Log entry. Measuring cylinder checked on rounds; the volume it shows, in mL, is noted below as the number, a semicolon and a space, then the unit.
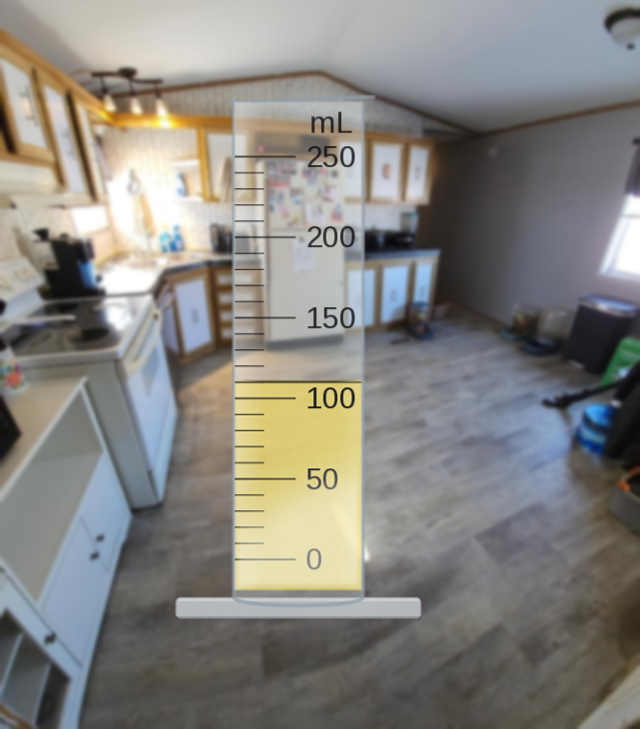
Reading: 110; mL
